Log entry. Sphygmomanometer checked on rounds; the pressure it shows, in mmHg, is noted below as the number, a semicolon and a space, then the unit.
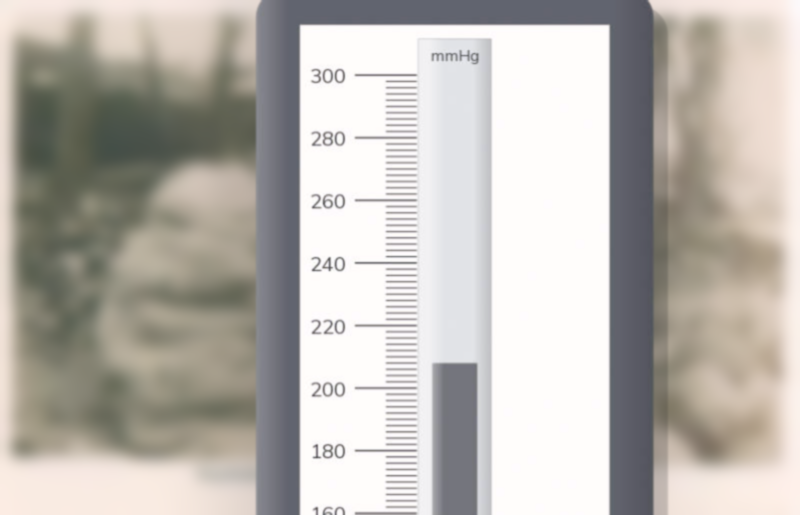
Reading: 208; mmHg
